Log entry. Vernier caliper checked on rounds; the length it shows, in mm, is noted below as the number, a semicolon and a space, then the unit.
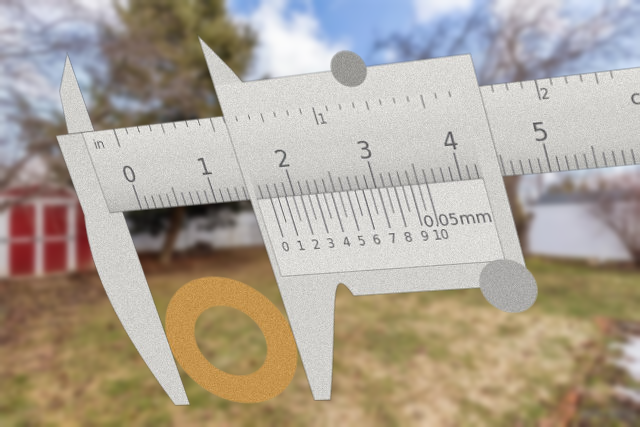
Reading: 17.0; mm
